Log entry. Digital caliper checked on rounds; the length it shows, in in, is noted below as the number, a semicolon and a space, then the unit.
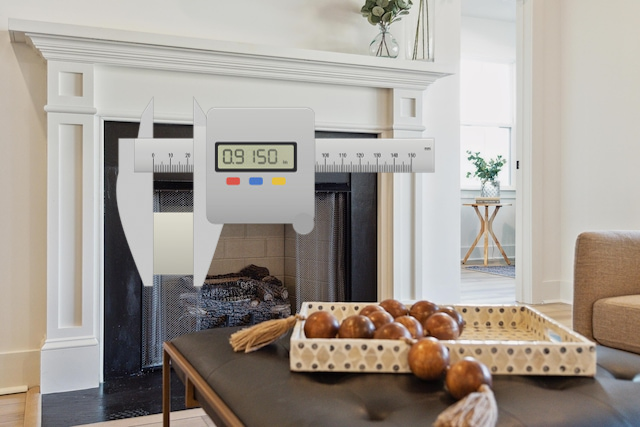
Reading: 0.9150; in
